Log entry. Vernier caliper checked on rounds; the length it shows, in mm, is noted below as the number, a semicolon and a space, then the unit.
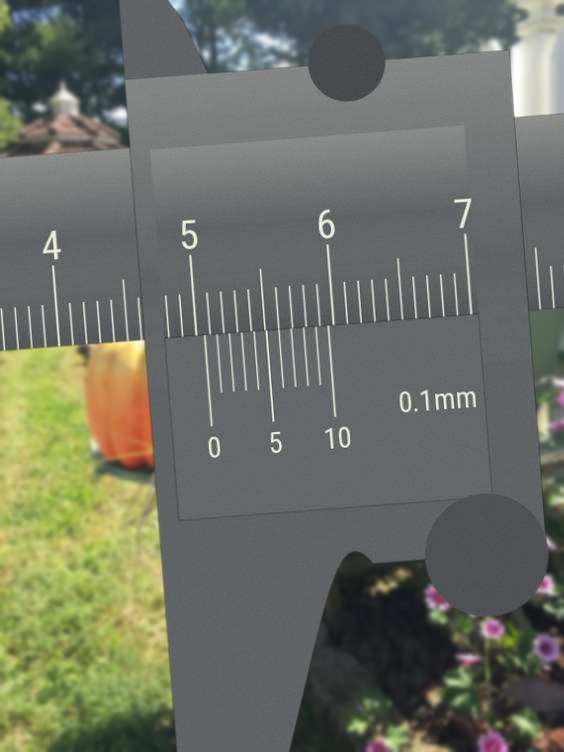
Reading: 50.6; mm
